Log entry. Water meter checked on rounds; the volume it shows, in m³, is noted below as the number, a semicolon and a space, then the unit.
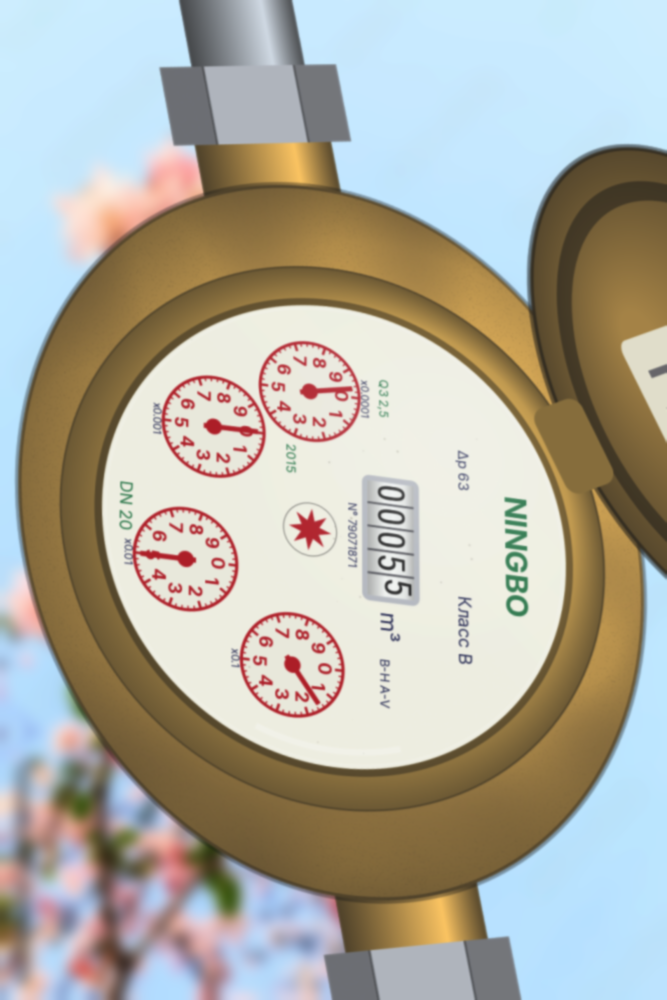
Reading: 55.1499; m³
